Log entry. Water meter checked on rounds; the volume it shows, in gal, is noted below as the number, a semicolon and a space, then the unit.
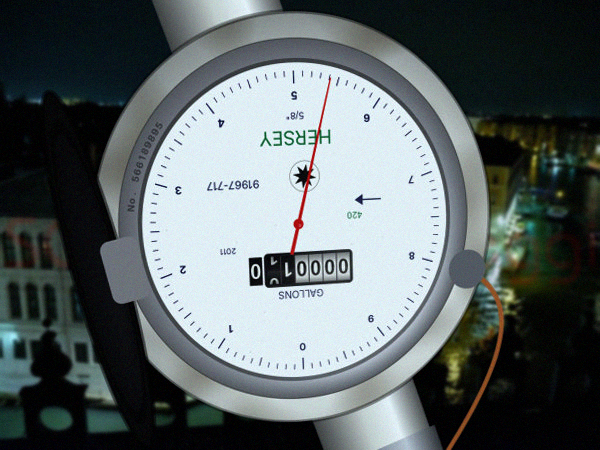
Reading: 105.4; gal
